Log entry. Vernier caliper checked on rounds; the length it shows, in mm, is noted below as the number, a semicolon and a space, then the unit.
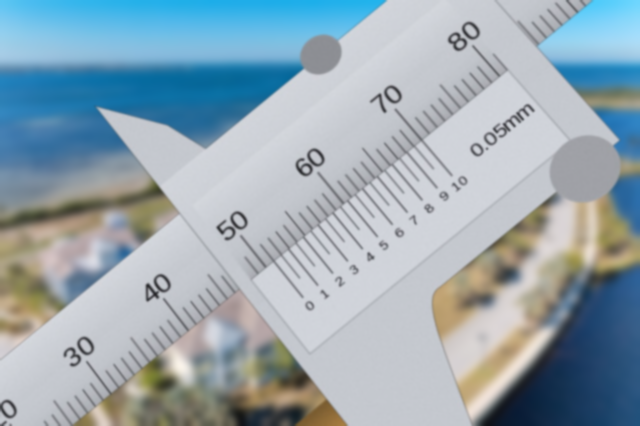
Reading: 51.0; mm
